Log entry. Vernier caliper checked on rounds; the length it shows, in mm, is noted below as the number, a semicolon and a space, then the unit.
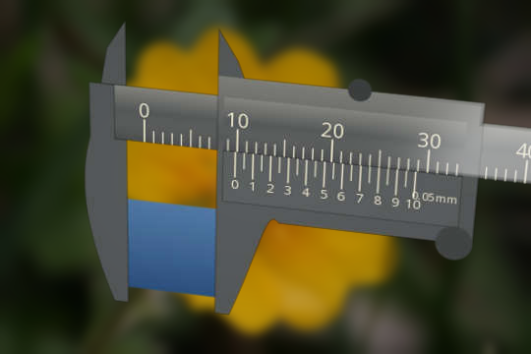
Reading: 9.8; mm
